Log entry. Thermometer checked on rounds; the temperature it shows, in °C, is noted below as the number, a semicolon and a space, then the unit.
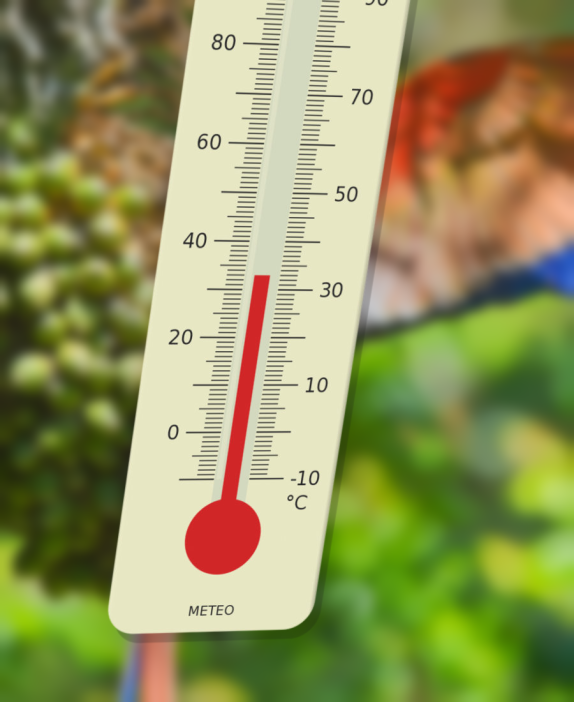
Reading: 33; °C
